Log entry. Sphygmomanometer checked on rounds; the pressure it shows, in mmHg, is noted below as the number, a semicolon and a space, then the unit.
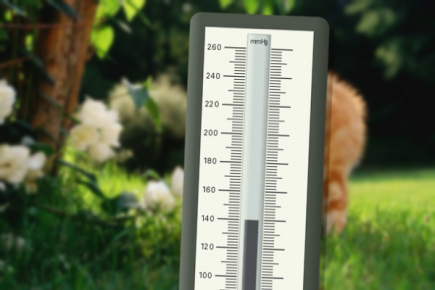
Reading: 140; mmHg
